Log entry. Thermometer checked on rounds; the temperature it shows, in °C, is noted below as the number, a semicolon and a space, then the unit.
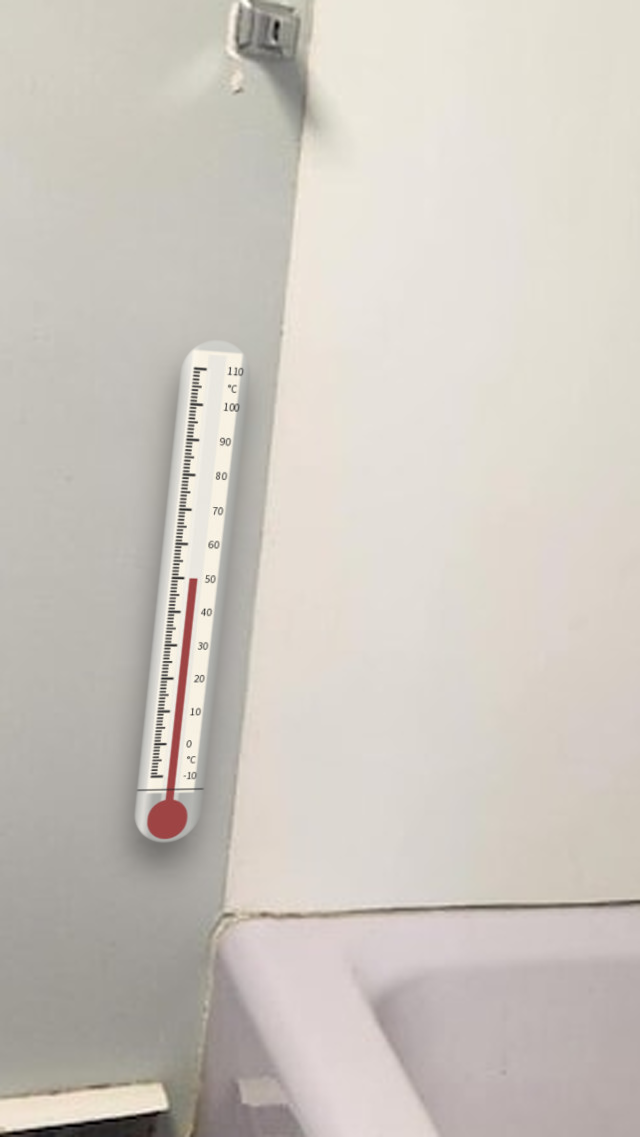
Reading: 50; °C
